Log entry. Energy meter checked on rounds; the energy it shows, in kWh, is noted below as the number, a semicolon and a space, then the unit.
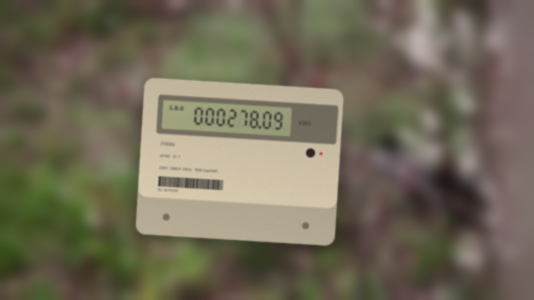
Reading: 278.09; kWh
